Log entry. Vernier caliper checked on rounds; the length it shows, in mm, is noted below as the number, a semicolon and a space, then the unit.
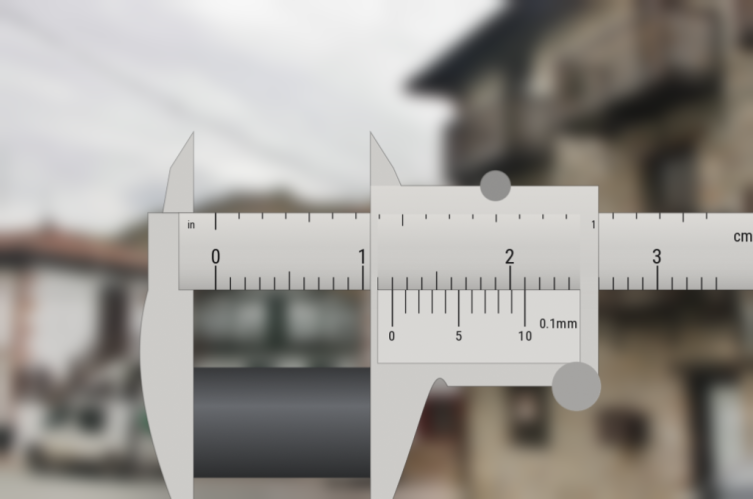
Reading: 12.0; mm
